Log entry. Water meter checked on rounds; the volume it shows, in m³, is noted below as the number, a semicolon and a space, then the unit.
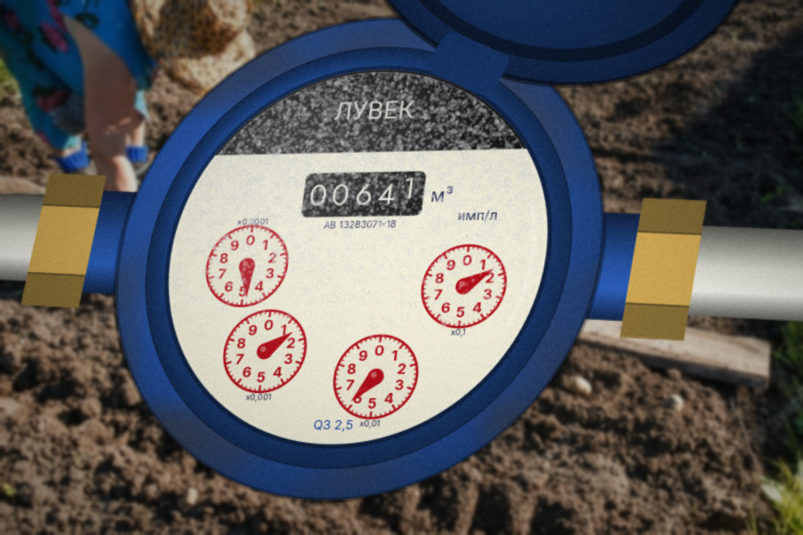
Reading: 641.1614; m³
